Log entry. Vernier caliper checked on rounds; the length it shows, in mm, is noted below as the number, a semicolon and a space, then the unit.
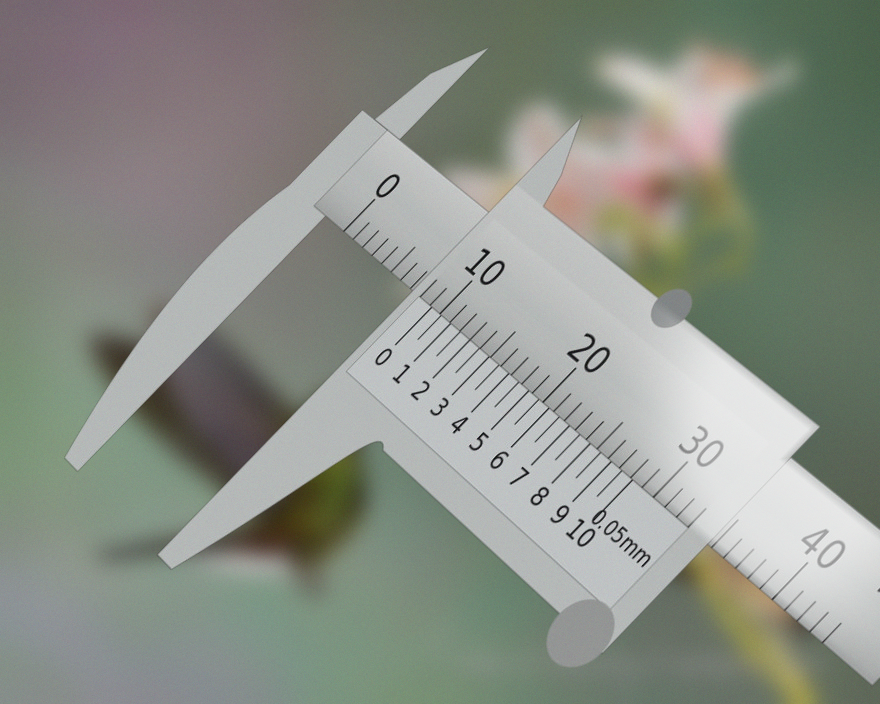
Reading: 9.2; mm
